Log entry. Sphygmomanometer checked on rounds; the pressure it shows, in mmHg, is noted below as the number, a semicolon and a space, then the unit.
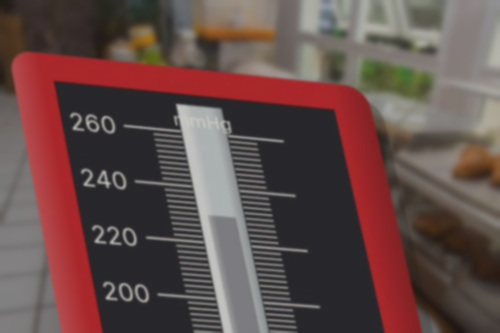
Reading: 230; mmHg
